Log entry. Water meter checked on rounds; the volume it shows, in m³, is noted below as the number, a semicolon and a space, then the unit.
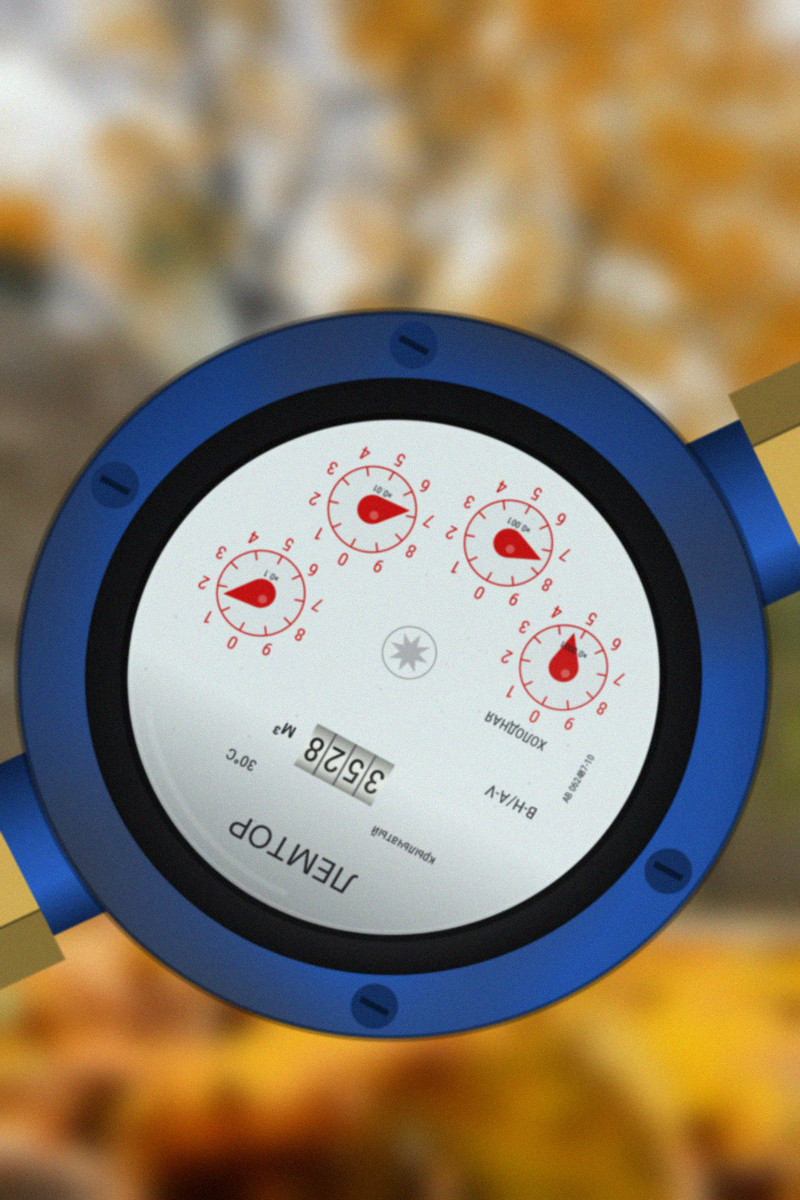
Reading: 3528.1674; m³
